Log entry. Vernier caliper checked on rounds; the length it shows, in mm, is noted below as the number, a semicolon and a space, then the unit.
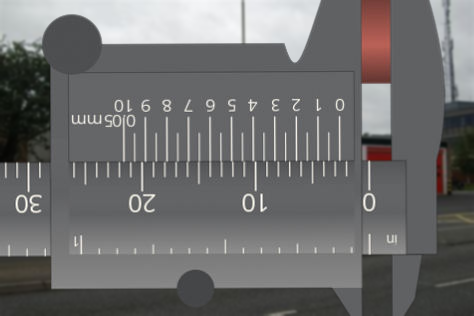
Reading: 2.6; mm
